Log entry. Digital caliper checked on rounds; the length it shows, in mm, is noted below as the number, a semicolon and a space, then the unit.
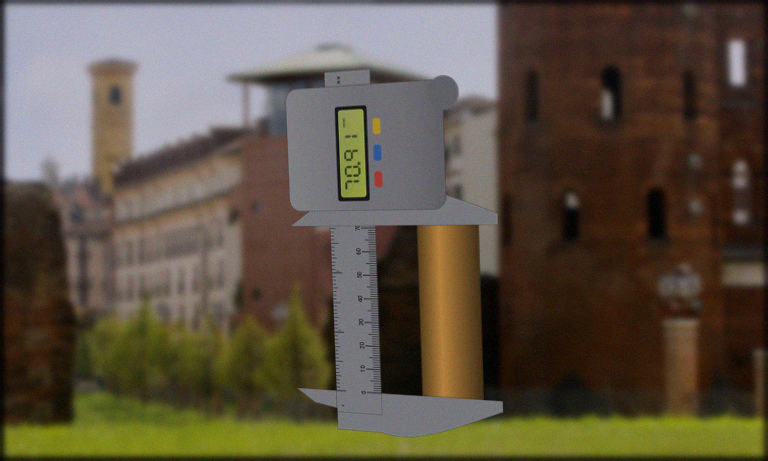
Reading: 70.91; mm
